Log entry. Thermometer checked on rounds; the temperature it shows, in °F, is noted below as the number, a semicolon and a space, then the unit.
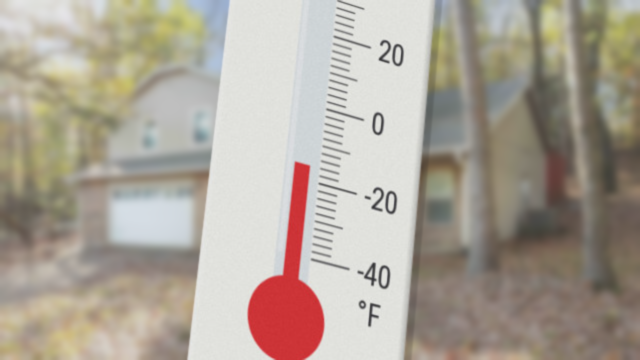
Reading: -16; °F
